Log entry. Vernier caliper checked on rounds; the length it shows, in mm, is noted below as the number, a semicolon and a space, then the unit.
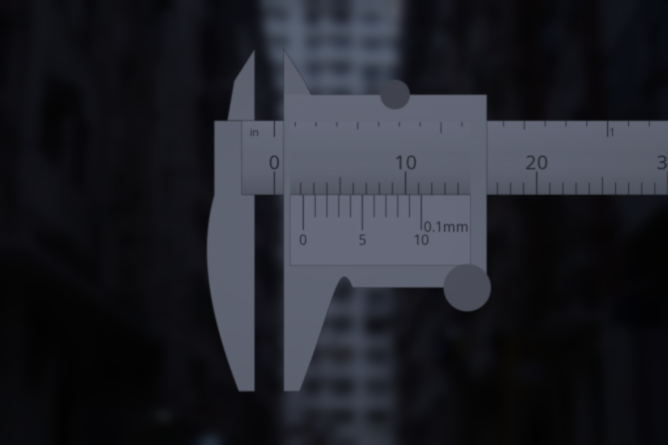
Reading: 2.2; mm
